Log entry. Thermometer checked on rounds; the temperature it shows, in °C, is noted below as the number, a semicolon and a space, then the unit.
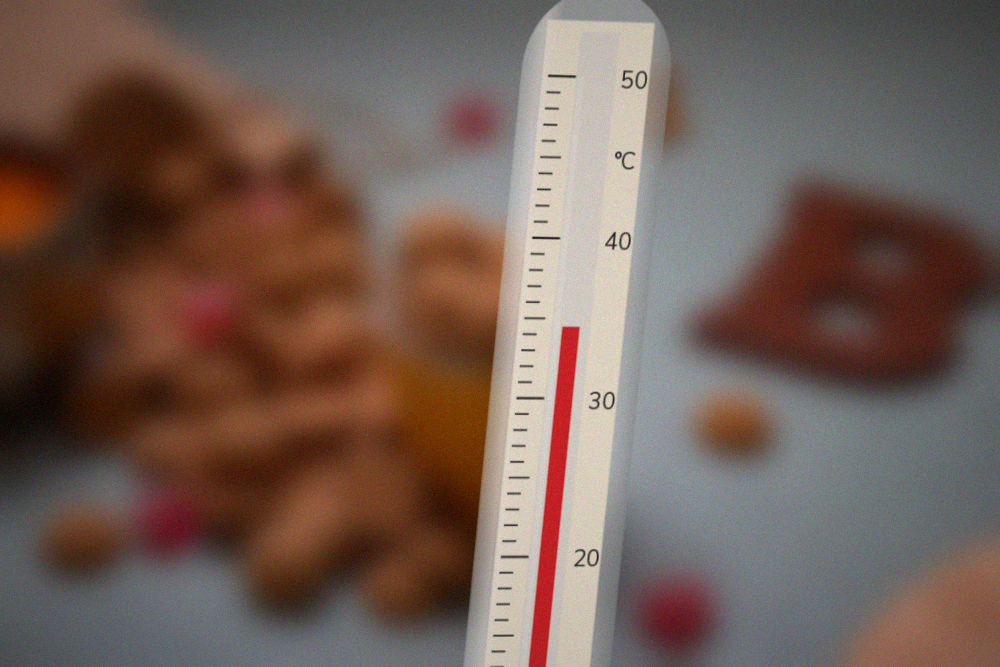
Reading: 34.5; °C
